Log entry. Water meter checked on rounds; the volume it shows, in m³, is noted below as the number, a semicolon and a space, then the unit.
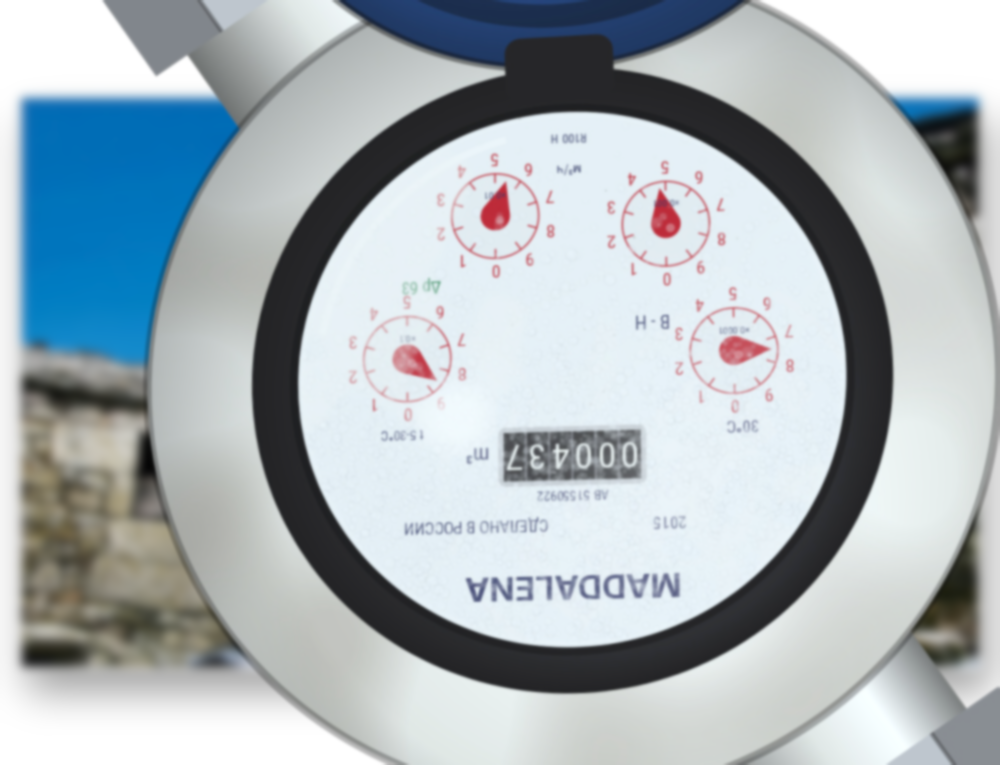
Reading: 437.8547; m³
